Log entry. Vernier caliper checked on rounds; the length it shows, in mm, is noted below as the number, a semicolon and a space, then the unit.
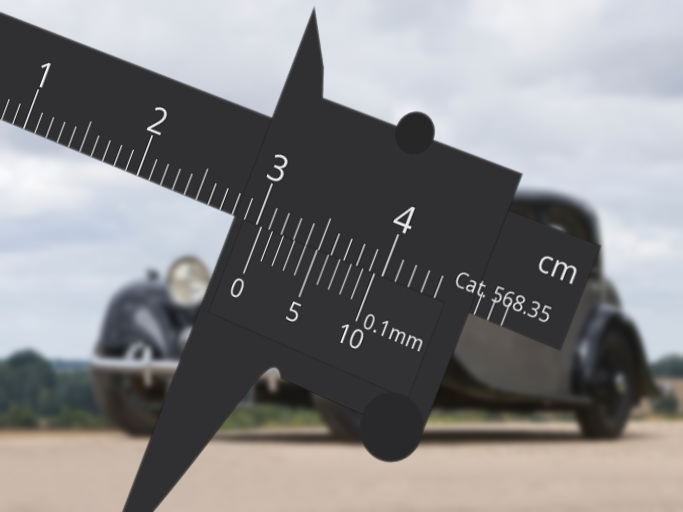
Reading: 30.4; mm
